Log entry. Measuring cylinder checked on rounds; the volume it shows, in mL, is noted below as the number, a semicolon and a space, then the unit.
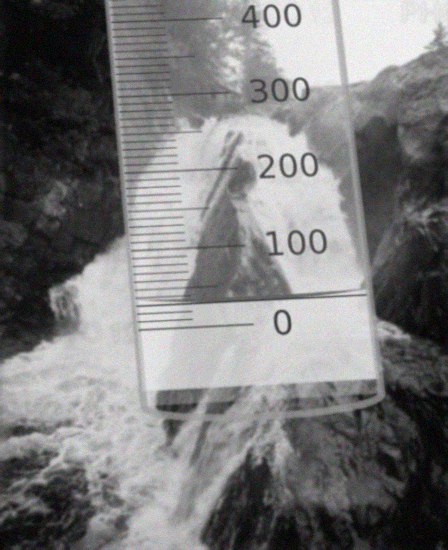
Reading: 30; mL
